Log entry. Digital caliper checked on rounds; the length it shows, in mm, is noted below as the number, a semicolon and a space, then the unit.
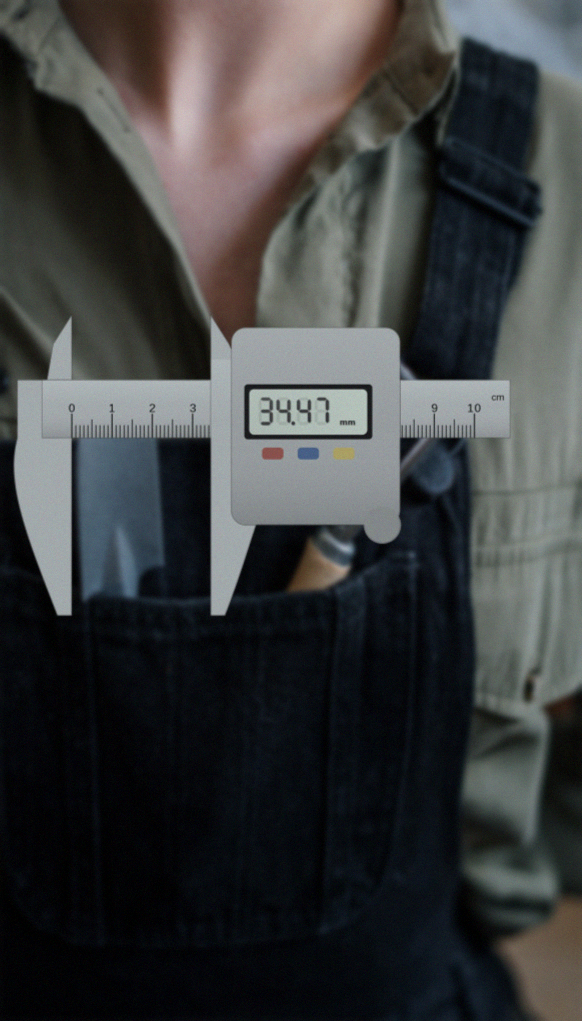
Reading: 34.47; mm
